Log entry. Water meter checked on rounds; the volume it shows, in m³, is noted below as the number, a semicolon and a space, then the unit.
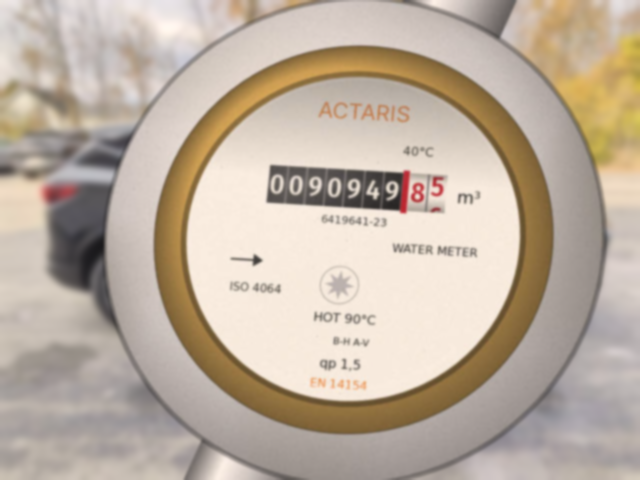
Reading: 90949.85; m³
